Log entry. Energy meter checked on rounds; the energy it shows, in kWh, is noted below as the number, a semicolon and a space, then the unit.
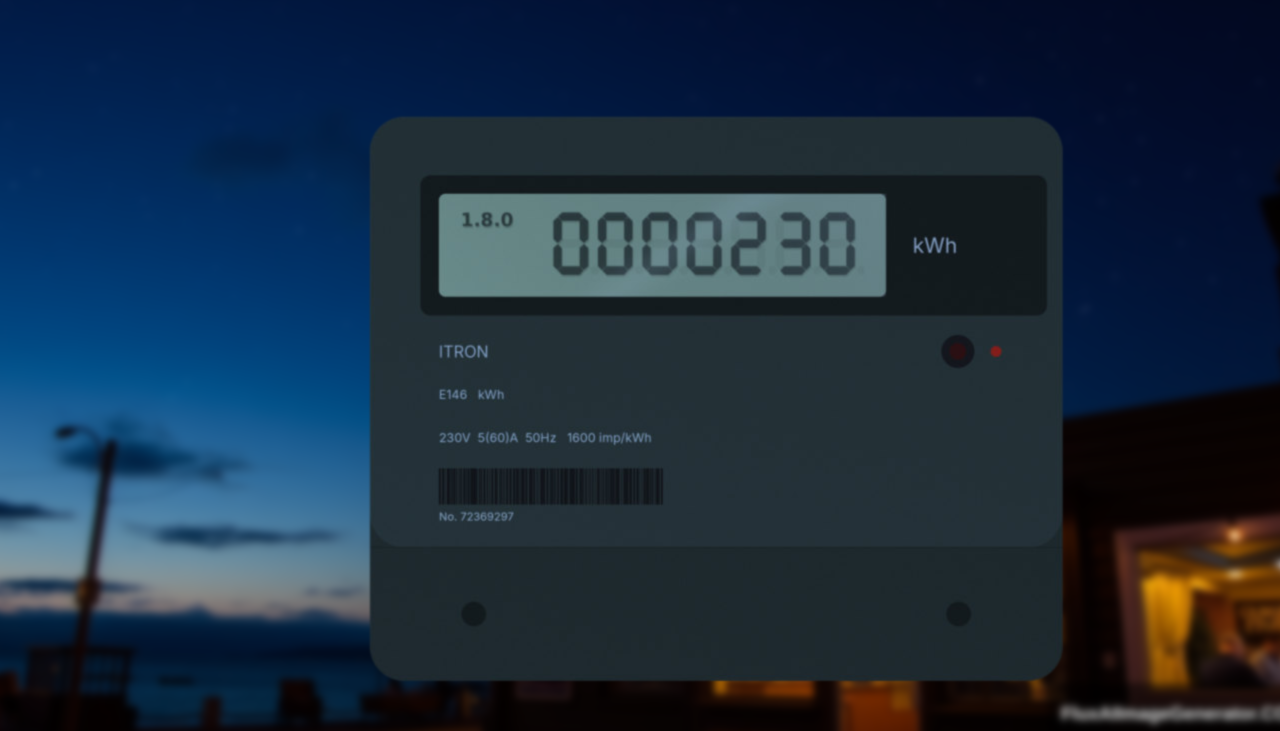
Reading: 230; kWh
